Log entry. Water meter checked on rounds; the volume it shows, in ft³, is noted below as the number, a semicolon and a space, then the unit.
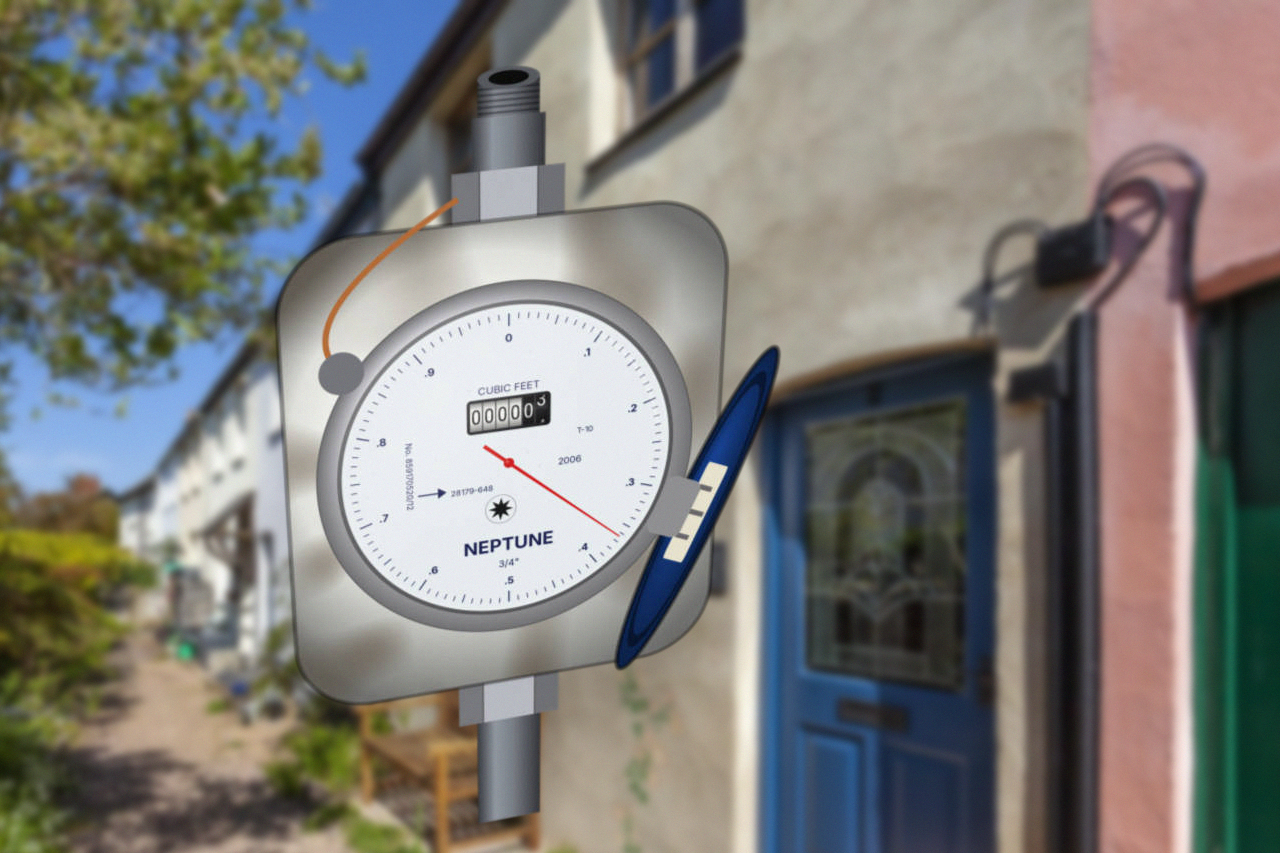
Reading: 3.36; ft³
